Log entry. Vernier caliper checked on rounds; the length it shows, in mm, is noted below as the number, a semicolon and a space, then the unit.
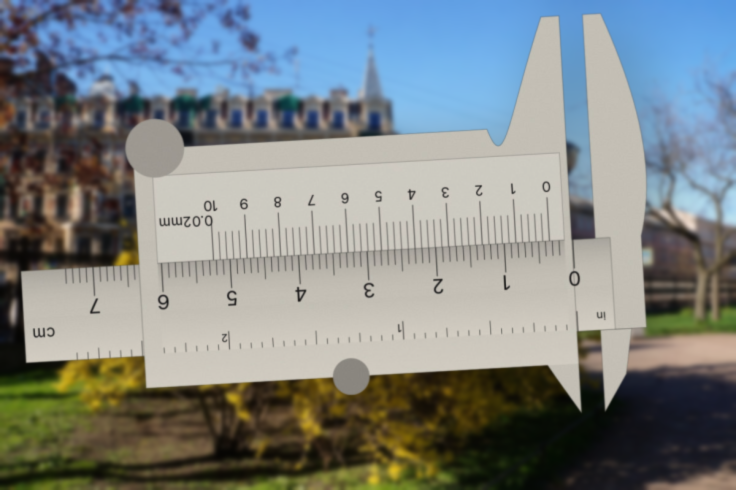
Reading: 3.4; mm
